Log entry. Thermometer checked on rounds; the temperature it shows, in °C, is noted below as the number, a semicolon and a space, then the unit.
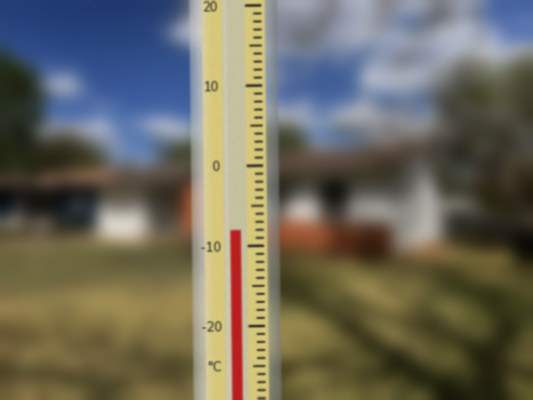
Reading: -8; °C
